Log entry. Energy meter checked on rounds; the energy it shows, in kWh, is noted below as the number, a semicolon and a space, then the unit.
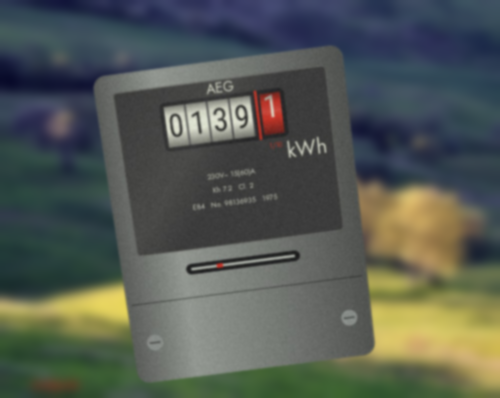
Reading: 139.1; kWh
